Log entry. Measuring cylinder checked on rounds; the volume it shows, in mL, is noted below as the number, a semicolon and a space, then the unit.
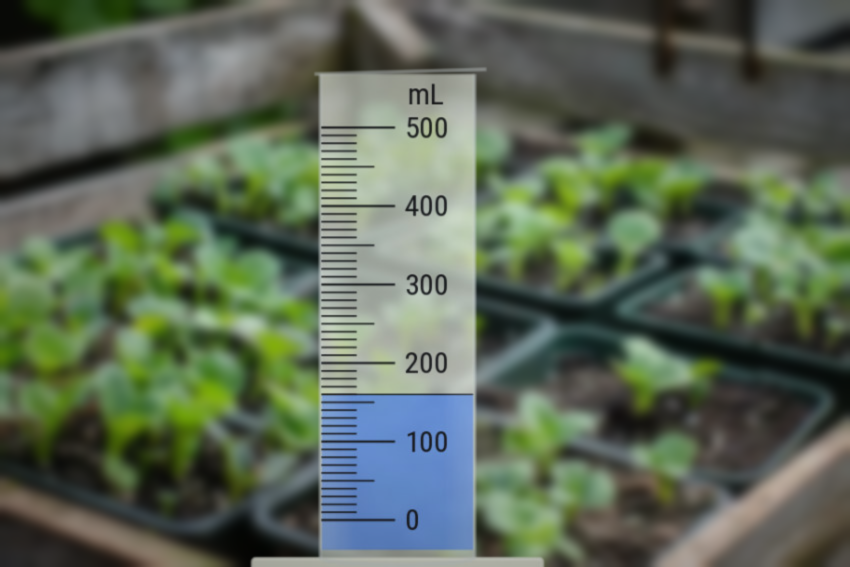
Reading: 160; mL
